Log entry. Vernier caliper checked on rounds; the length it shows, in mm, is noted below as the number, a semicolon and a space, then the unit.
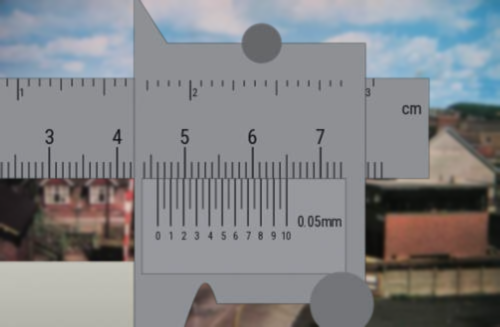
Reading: 46.0; mm
